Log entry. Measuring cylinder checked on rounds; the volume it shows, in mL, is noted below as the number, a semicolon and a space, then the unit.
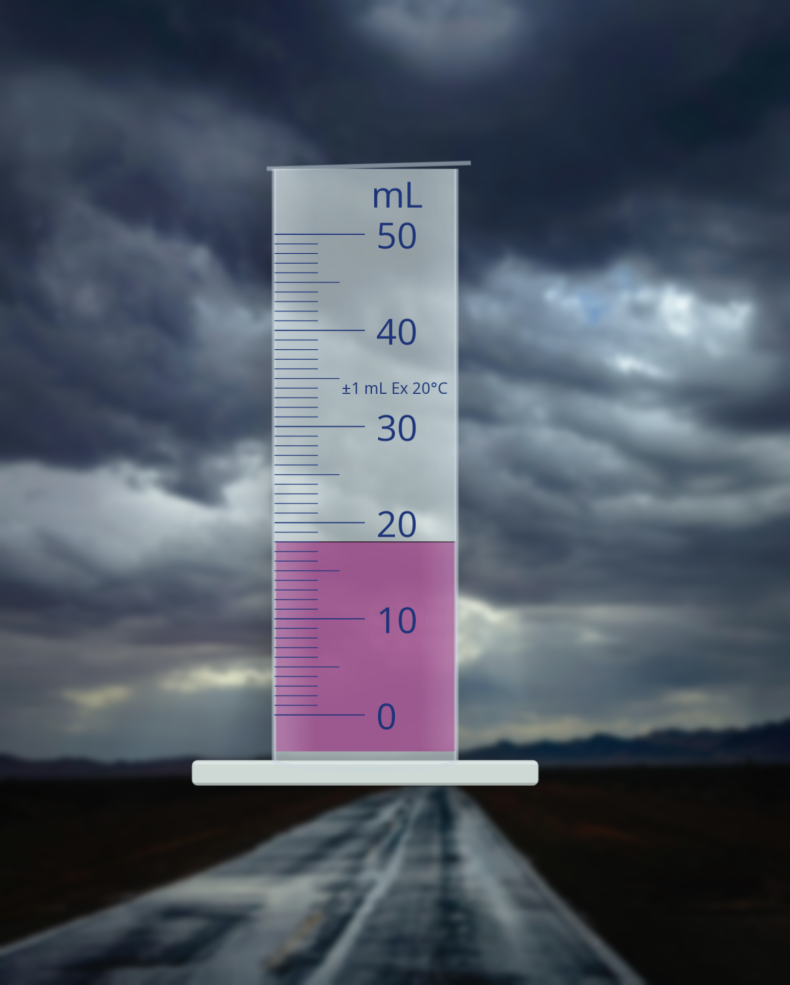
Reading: 18; mL
